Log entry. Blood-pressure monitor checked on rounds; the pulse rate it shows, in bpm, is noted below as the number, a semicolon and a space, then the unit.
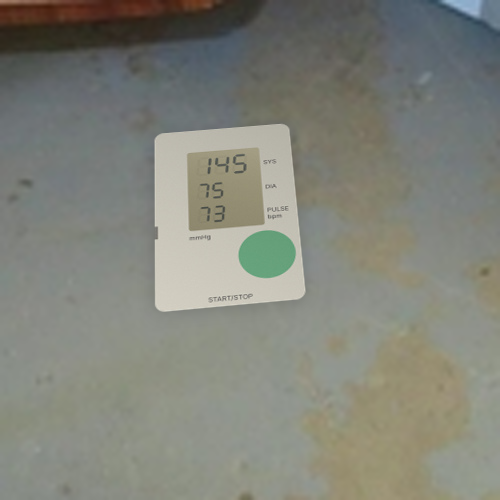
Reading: 73; bpm
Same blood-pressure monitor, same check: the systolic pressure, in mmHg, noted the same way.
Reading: 145; mmHg
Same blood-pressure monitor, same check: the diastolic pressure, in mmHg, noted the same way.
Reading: 75; mmHg
